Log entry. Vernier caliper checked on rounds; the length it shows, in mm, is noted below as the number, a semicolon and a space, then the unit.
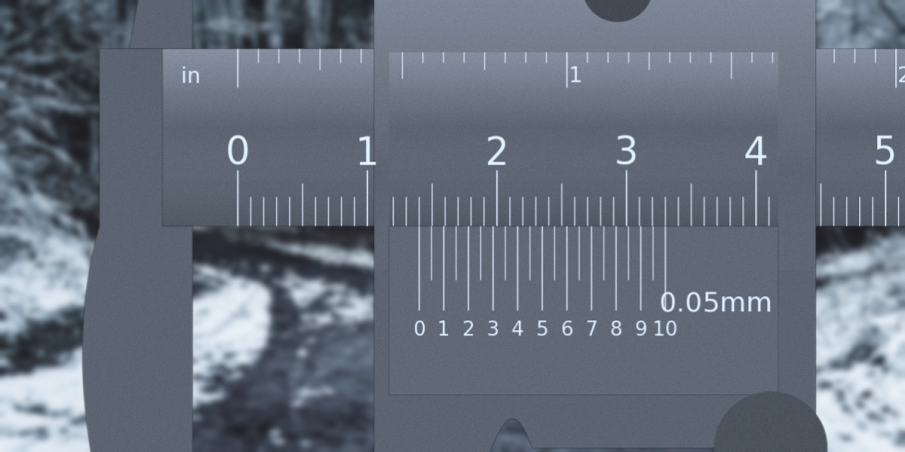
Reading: 14.0; mm
